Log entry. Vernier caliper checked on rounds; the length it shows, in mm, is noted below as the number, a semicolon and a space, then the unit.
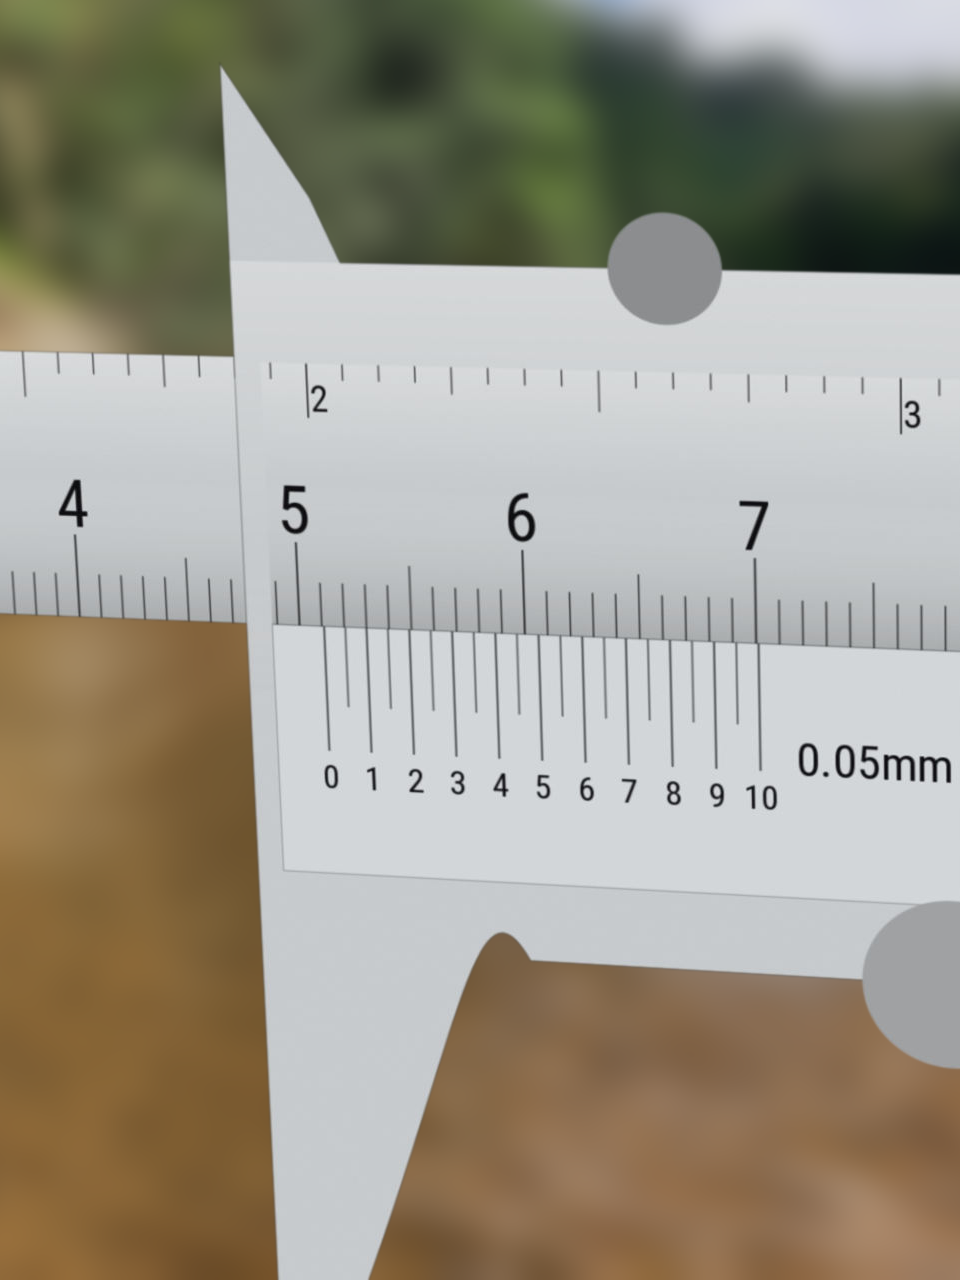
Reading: 51.1; mm
